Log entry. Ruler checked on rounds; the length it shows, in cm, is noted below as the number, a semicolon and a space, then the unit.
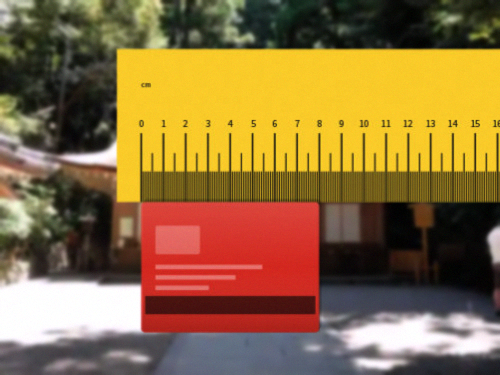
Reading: 8; cm
